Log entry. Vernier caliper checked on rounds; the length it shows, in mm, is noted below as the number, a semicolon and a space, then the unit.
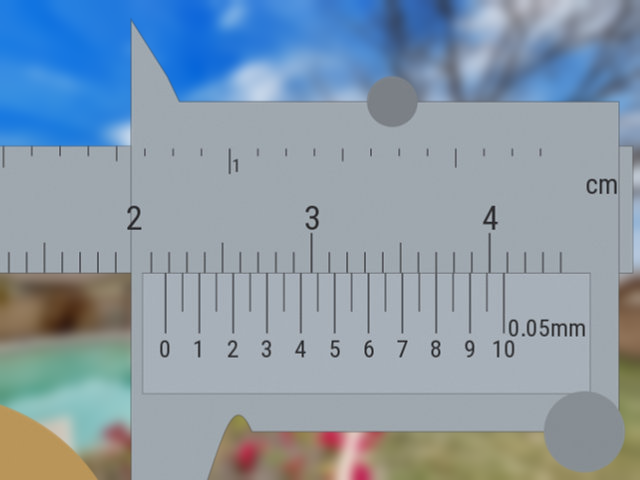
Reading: 21.8; mm
